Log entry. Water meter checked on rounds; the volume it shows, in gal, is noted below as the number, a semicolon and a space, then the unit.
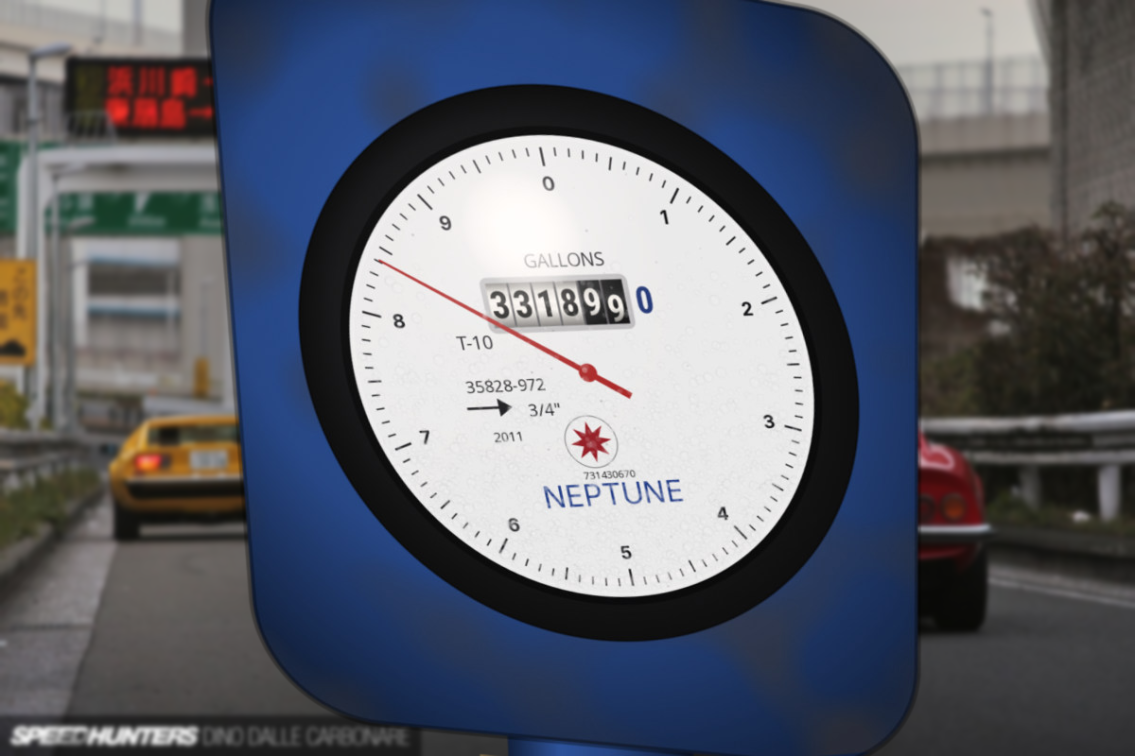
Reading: 3318988.4; gal
